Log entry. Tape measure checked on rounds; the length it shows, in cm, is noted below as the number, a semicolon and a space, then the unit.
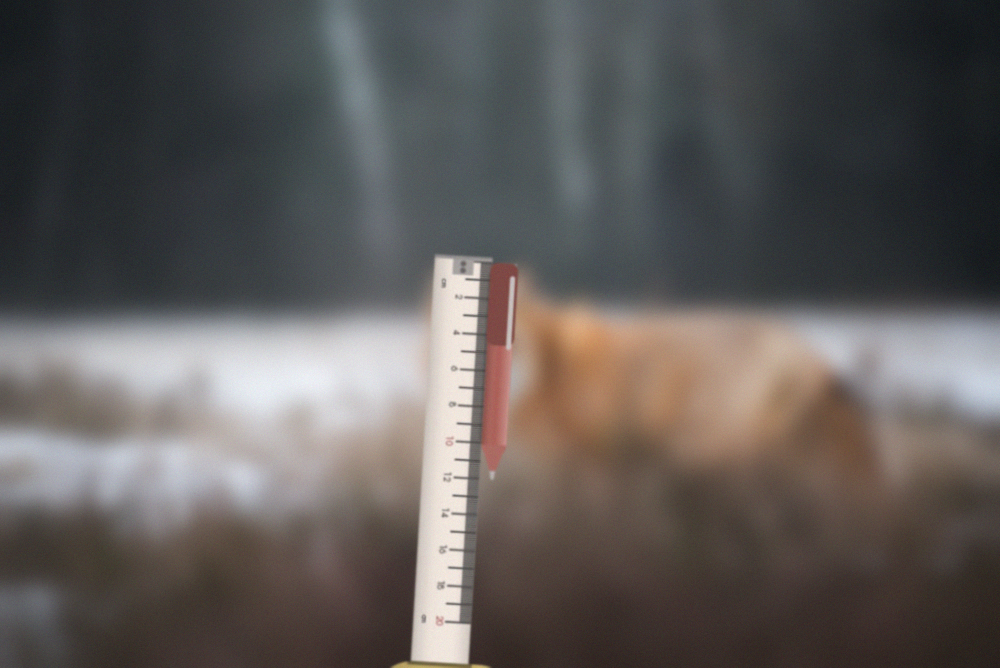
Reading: 12; cm
